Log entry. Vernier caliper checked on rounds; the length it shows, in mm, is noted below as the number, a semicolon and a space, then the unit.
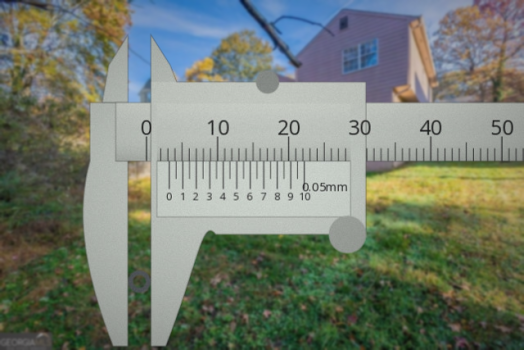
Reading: 3.2; mm
